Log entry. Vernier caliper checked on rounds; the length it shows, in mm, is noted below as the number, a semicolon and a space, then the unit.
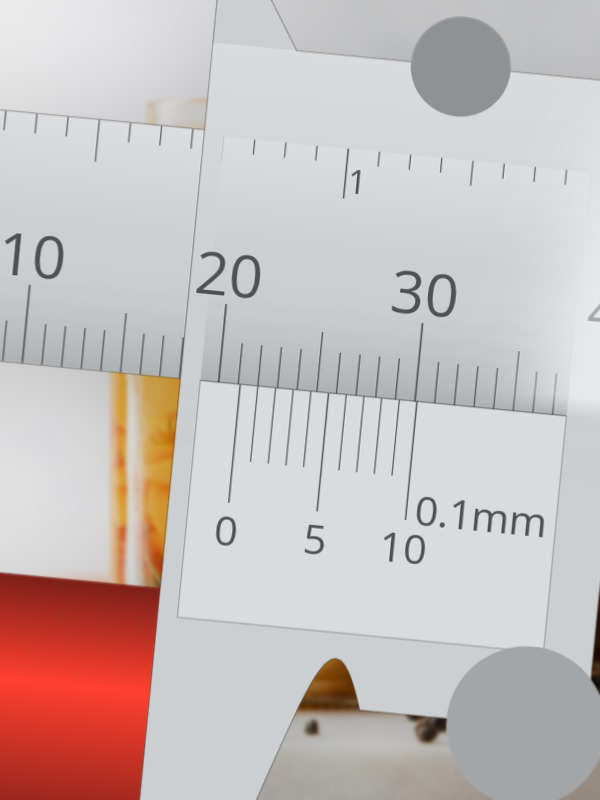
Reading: 21.1; mm
